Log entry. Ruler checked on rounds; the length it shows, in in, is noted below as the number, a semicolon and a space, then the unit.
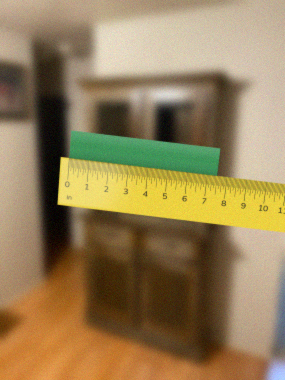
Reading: 7.5; in
